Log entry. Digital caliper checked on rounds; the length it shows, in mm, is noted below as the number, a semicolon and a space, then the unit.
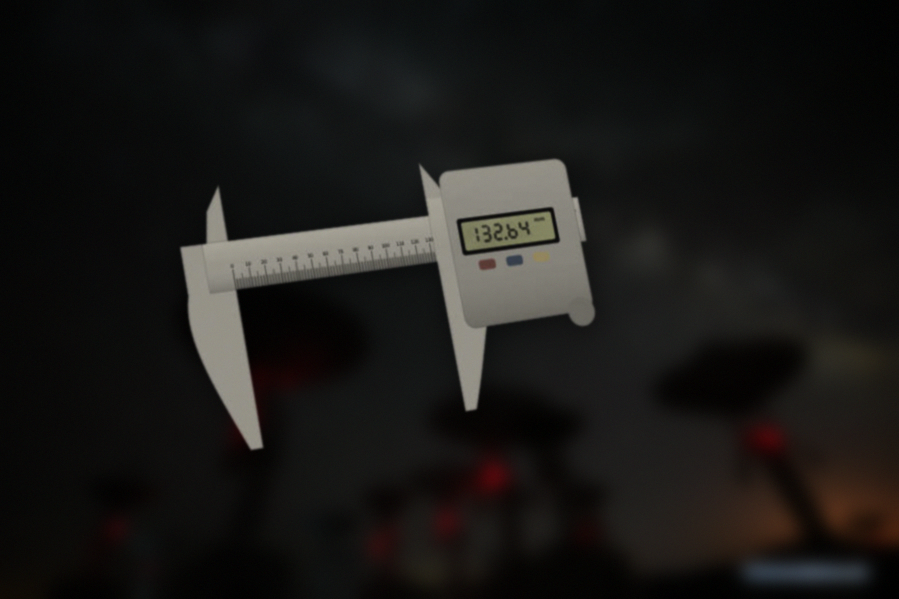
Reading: 132.64; mm
